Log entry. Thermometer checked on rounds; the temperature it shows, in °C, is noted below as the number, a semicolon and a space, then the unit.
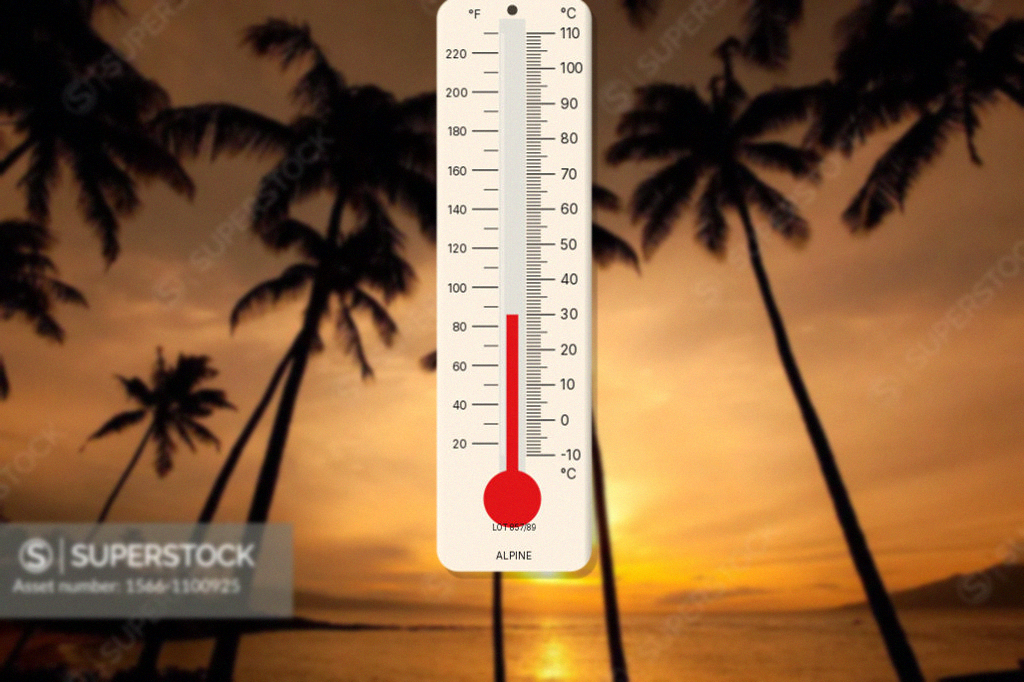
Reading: 30; °C
